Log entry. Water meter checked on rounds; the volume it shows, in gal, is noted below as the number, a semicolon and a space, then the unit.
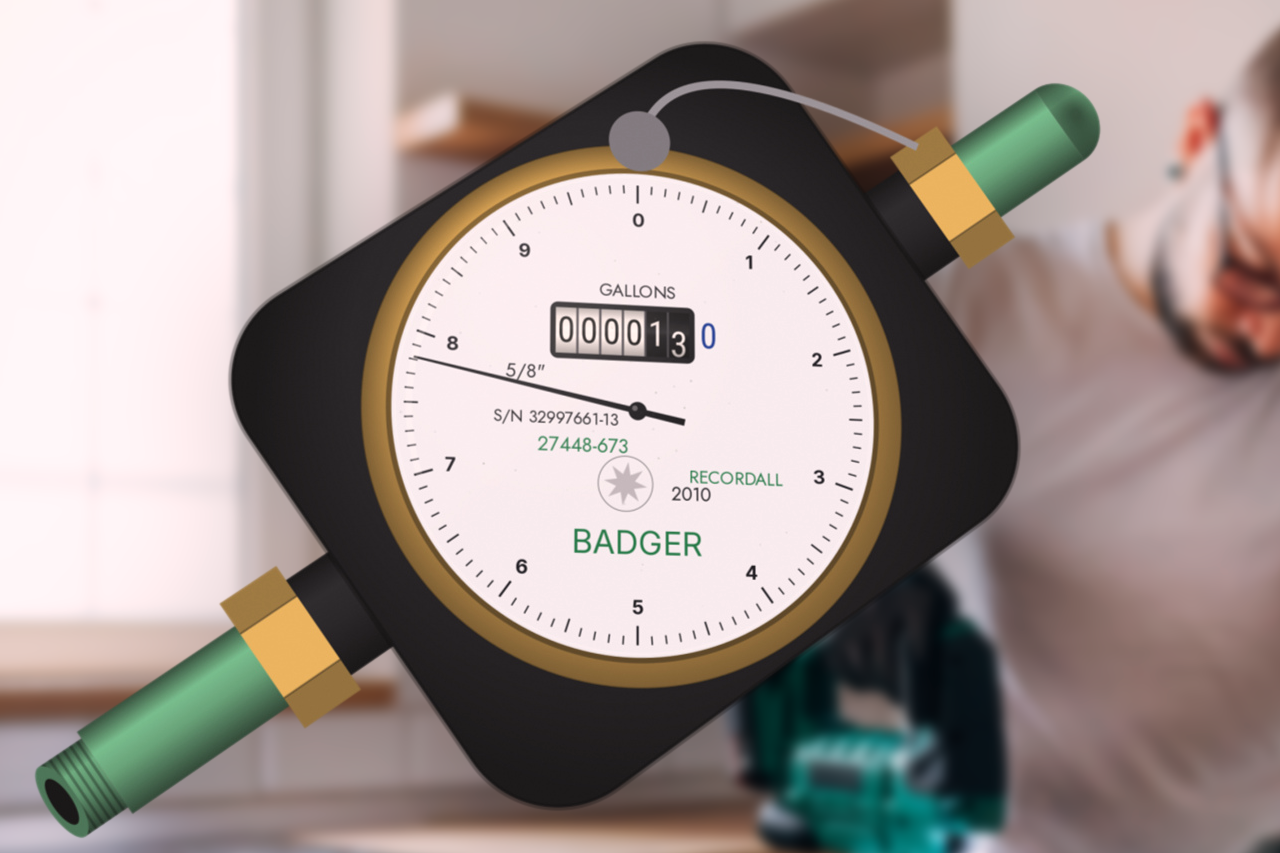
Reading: 127.8; gal
